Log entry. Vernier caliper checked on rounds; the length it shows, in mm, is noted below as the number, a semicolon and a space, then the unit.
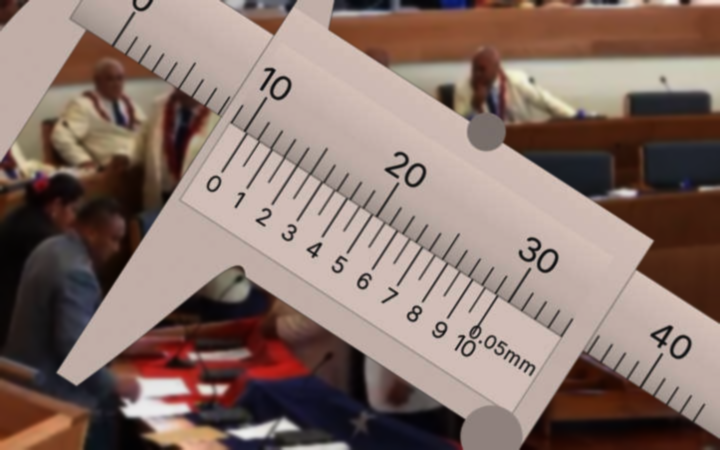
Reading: 10.2; mm
